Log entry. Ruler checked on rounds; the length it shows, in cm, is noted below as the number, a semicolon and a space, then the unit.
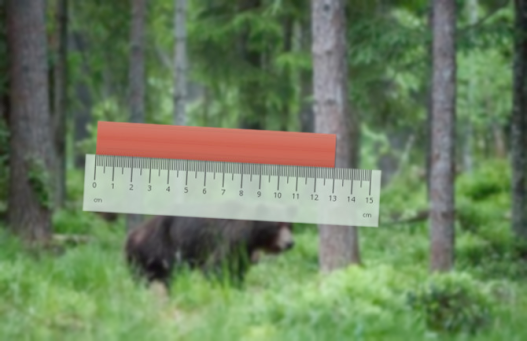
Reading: 13; cm
